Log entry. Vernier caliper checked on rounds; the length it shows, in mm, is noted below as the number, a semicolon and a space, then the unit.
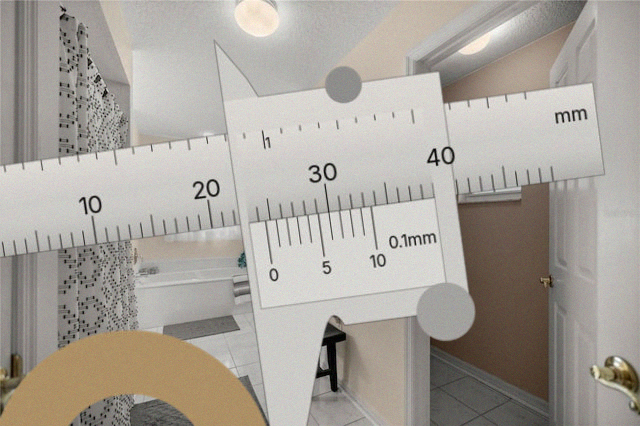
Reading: 24.6; mm
